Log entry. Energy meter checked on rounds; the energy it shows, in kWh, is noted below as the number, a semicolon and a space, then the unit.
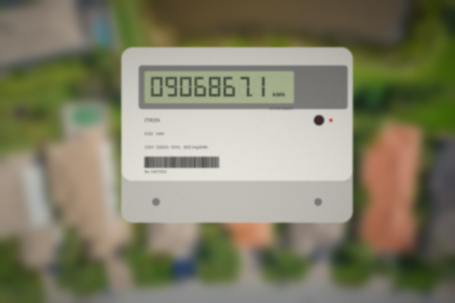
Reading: 906867.1; kWh
